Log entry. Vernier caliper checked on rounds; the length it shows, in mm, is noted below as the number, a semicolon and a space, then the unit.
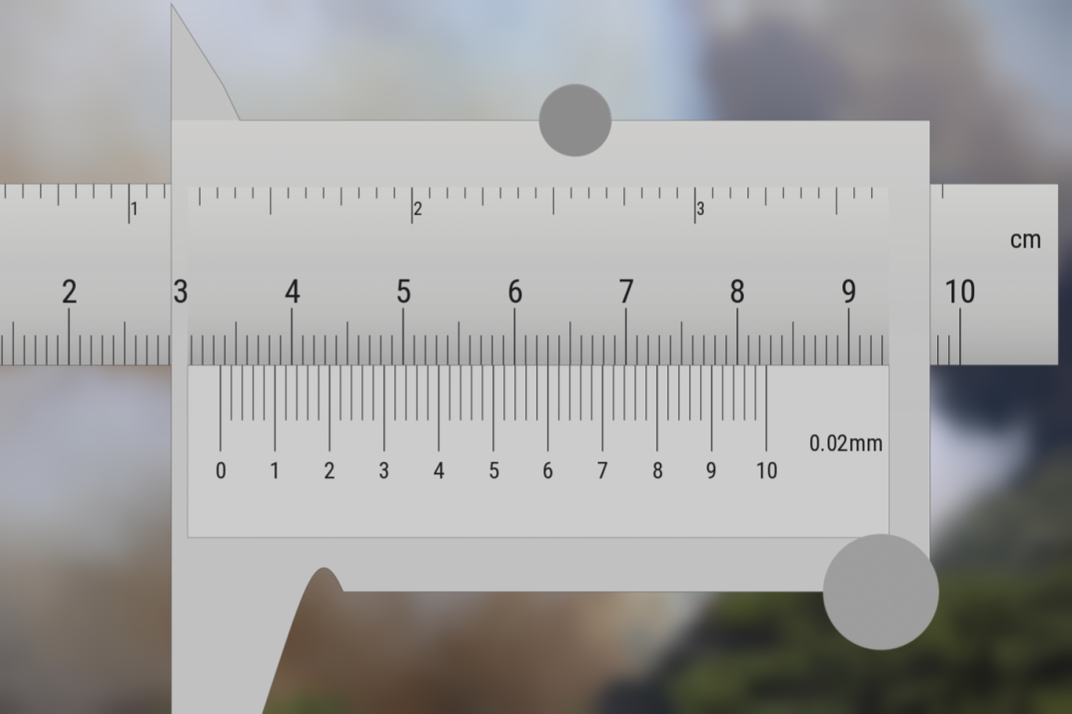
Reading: 33.6; mm
